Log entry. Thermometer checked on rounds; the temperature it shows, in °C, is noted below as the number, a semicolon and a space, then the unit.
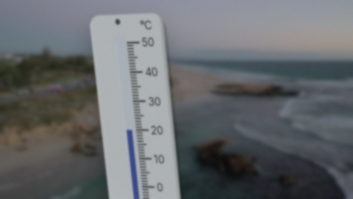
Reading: 20; °C
